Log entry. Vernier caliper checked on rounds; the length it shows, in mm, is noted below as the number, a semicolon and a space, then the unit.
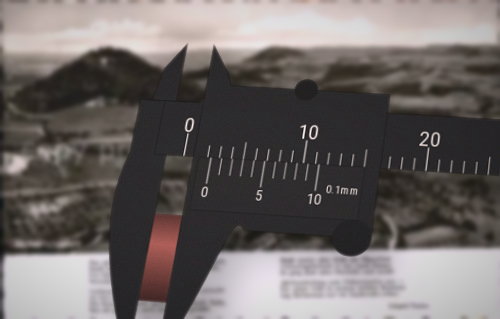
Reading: 2.3; mm
